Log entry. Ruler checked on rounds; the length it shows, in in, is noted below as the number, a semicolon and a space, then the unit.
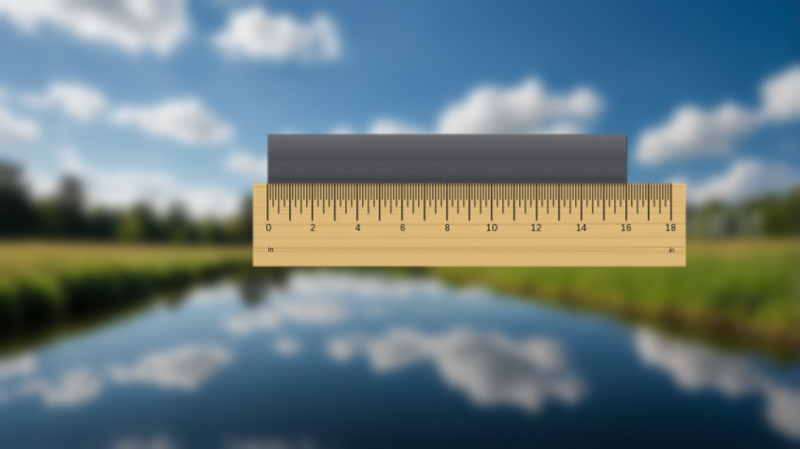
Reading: 16; in
